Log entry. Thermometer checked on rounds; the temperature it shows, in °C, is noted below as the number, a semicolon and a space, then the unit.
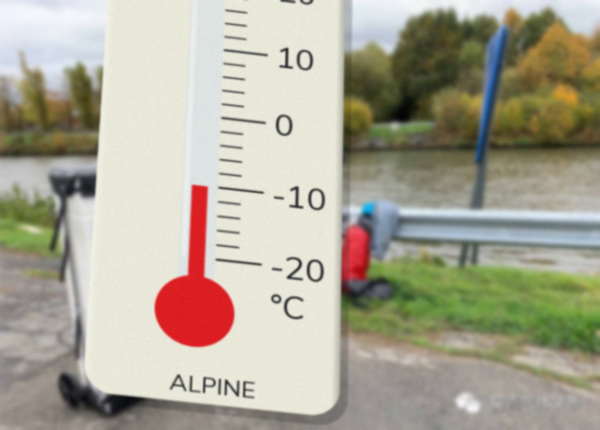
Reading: -10; °C
